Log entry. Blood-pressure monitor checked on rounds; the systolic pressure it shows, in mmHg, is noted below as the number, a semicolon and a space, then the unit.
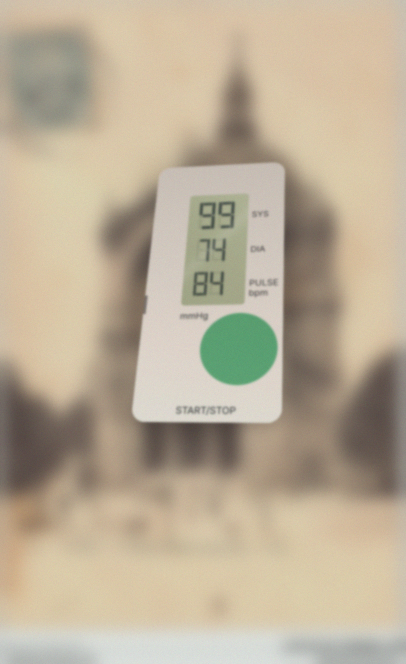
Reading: 99; mmHg
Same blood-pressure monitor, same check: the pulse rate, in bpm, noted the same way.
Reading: 84; bpm
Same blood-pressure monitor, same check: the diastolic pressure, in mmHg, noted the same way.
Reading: 74; mmHg
